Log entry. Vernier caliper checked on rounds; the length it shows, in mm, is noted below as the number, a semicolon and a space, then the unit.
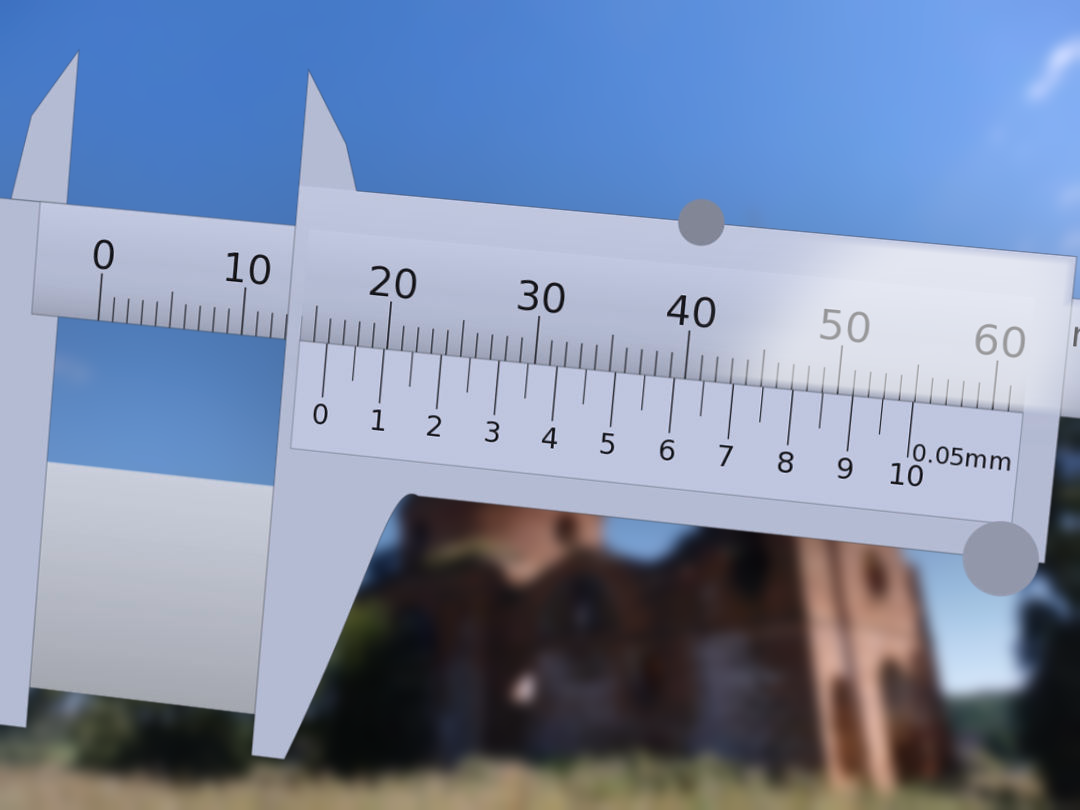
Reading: 15.9; mm
